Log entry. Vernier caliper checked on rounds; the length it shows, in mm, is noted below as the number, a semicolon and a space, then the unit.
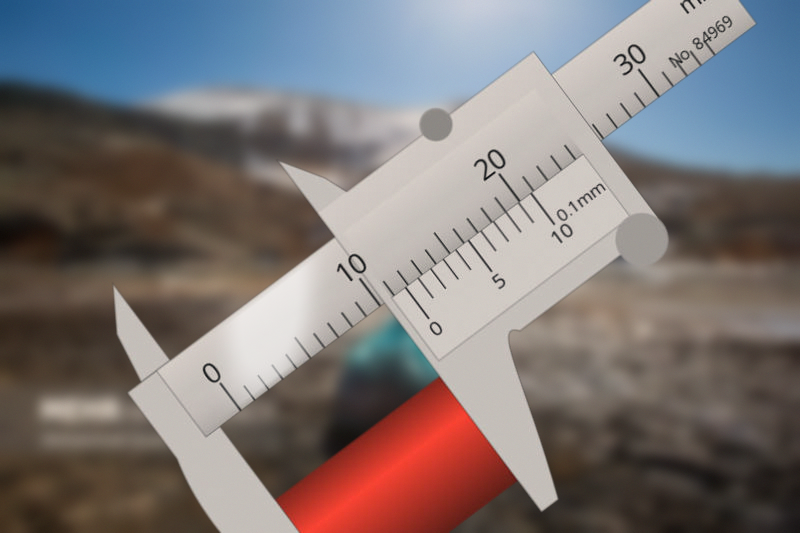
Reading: 11.8; mm
